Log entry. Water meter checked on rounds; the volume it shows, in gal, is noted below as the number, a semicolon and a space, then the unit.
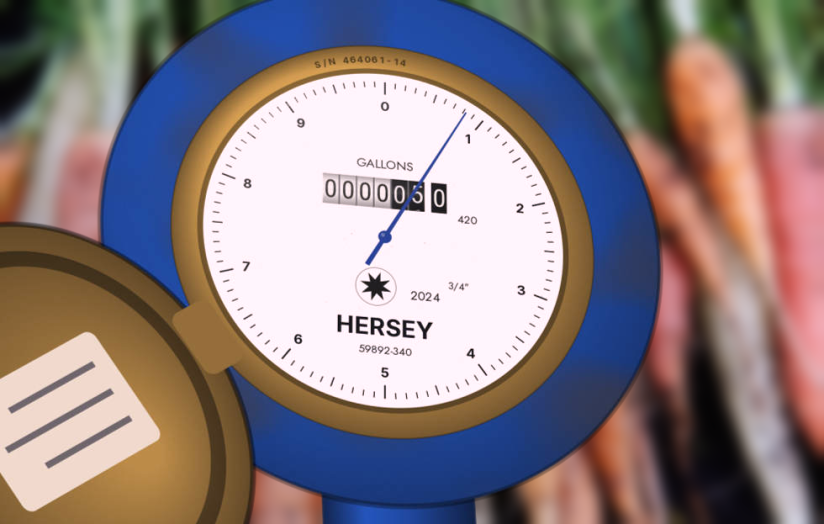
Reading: 50.8; gal
